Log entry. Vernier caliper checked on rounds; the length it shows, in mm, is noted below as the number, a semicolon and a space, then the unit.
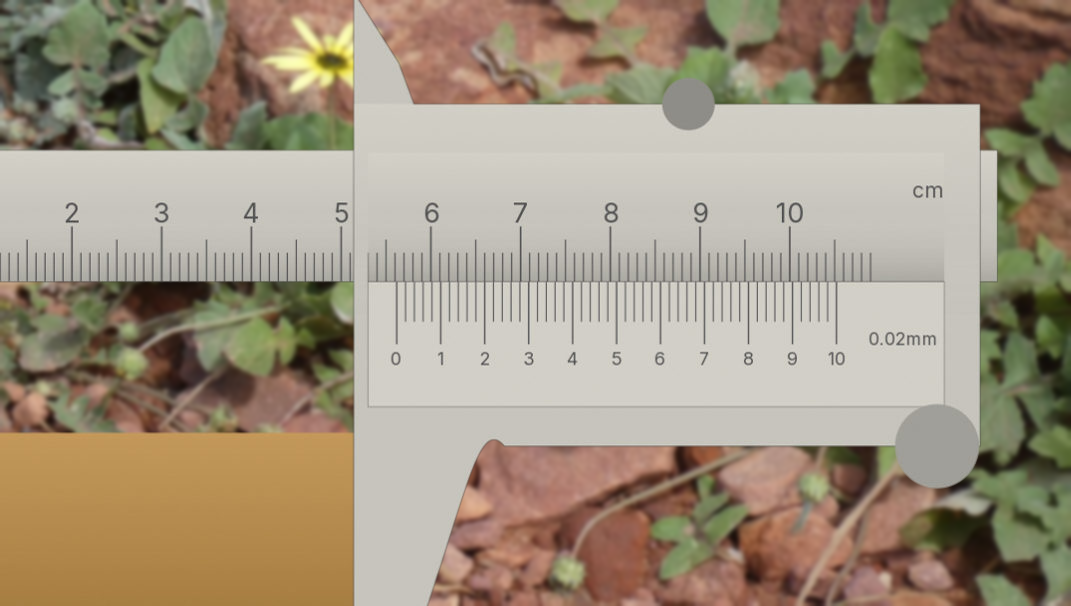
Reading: 56.2; mm
